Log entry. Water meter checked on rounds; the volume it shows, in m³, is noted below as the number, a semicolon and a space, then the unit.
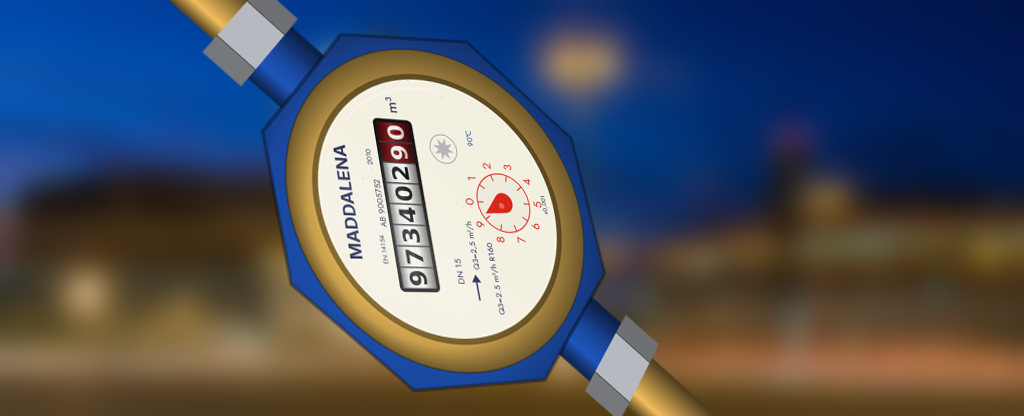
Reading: 973402.899; m³
